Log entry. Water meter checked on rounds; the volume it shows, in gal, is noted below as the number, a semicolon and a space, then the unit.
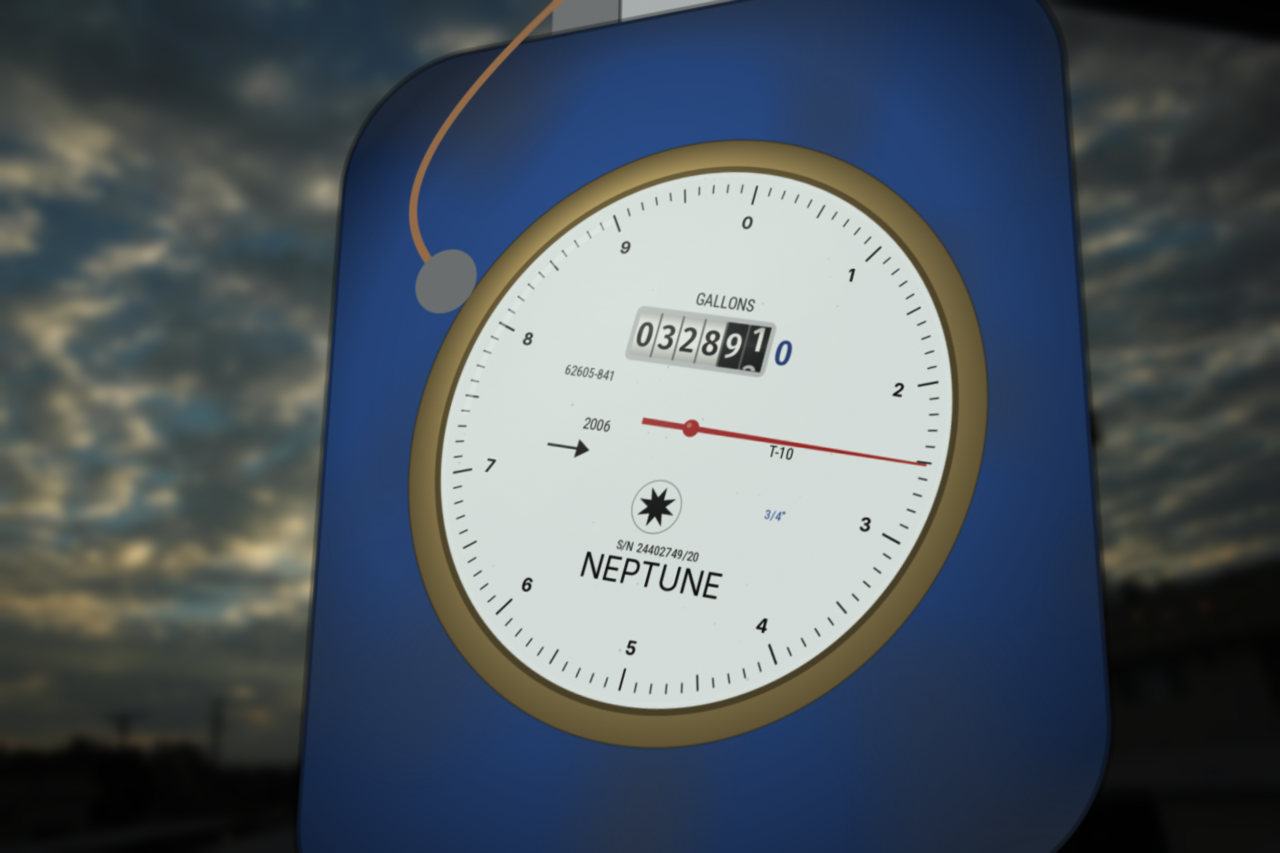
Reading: 328912.5; gal
